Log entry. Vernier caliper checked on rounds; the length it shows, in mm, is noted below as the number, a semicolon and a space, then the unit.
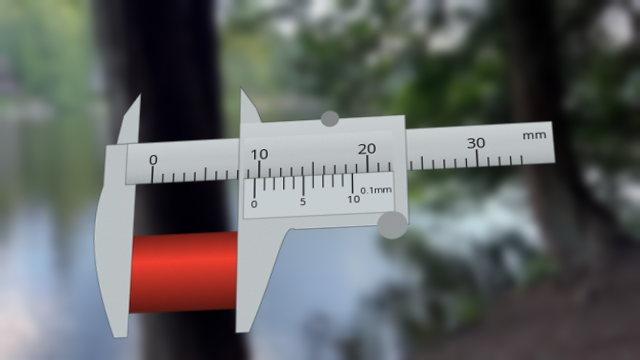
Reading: 9.6; mm
